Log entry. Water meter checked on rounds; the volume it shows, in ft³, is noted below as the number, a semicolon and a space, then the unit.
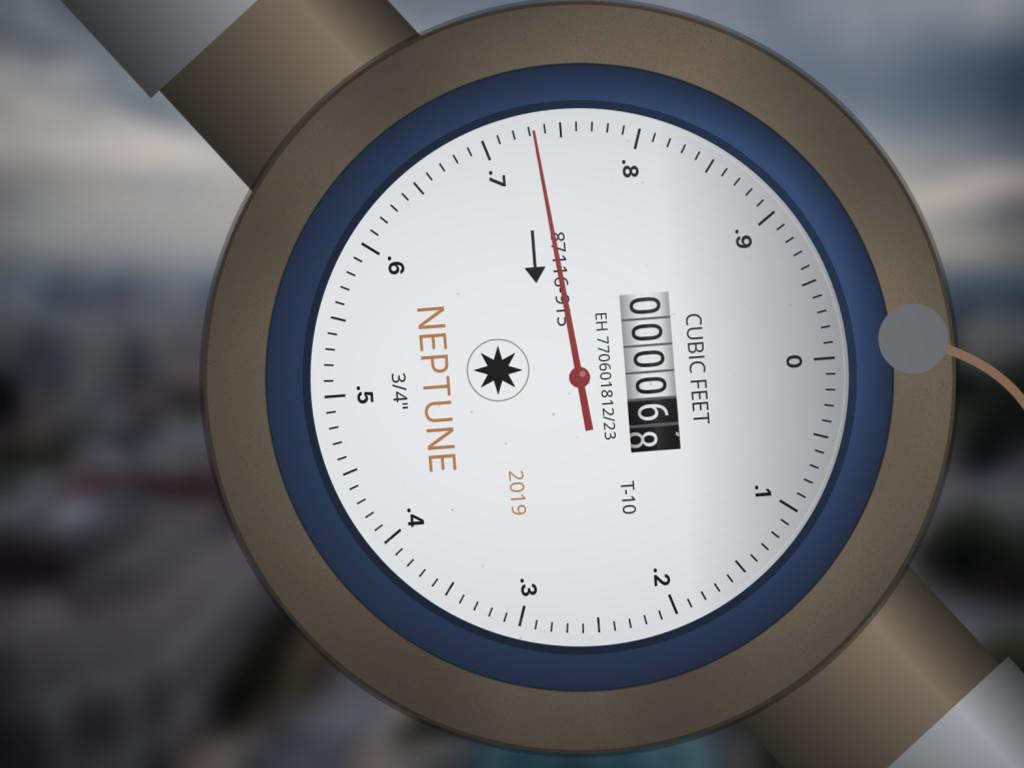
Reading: 67.73; ft³
